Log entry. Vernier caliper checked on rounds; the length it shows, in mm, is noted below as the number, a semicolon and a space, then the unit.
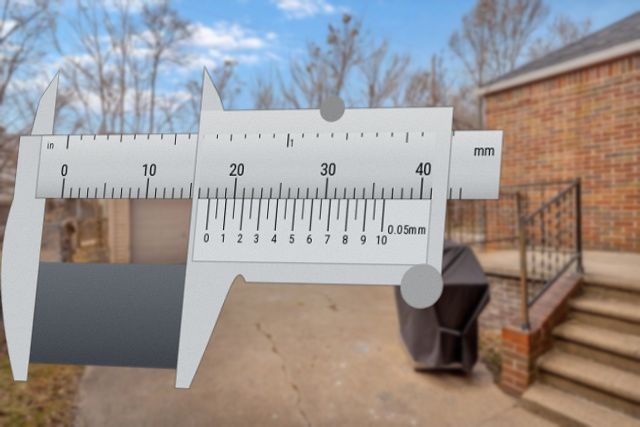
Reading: 17.2; mm
